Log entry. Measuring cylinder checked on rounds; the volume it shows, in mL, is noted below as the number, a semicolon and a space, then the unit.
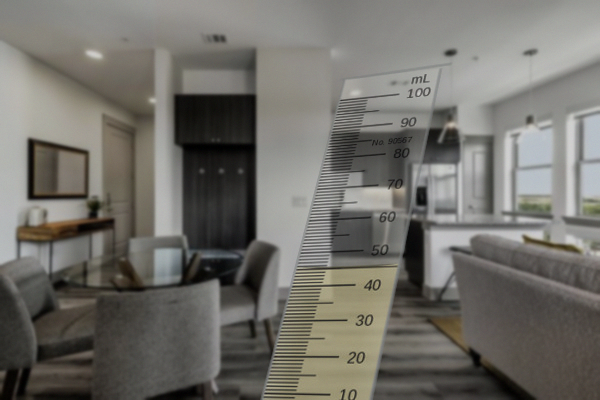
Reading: 45; mL
